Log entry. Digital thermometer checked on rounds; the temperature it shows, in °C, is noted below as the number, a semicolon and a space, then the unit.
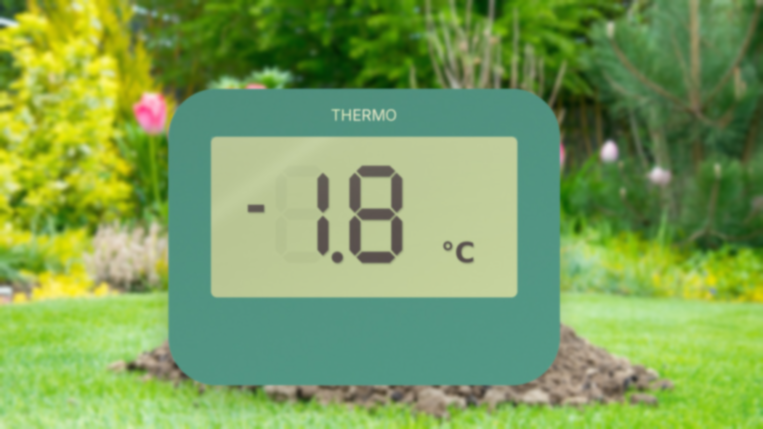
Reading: -1.8; °C
